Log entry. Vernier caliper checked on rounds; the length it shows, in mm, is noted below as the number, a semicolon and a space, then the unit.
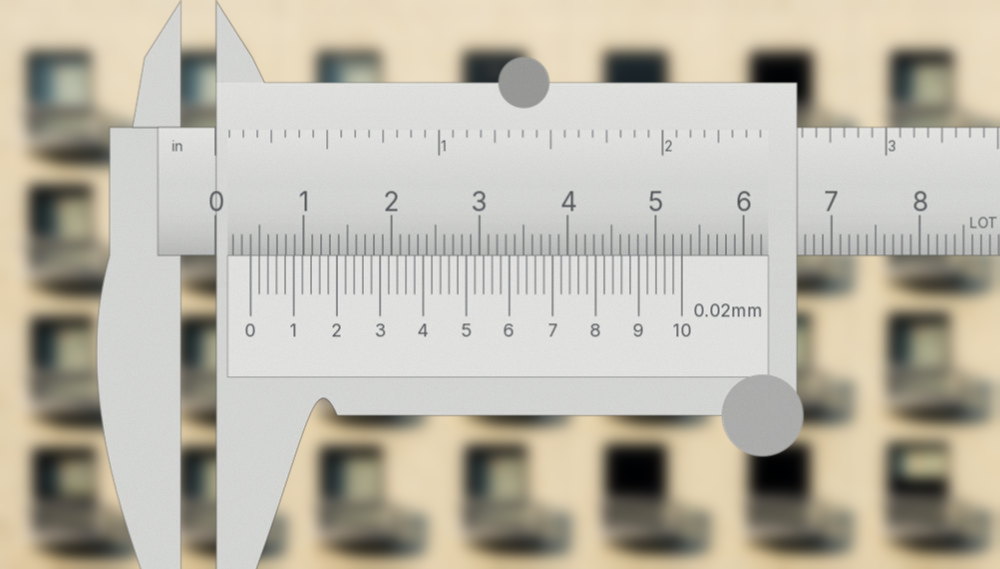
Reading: 4.0; mm
